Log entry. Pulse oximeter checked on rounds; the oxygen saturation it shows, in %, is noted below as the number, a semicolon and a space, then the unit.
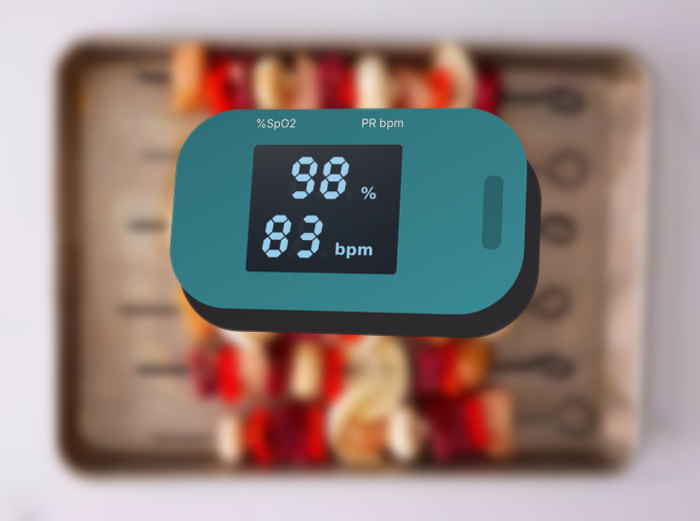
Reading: 98; %
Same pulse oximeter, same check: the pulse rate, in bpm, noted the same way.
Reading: 83; bpm
